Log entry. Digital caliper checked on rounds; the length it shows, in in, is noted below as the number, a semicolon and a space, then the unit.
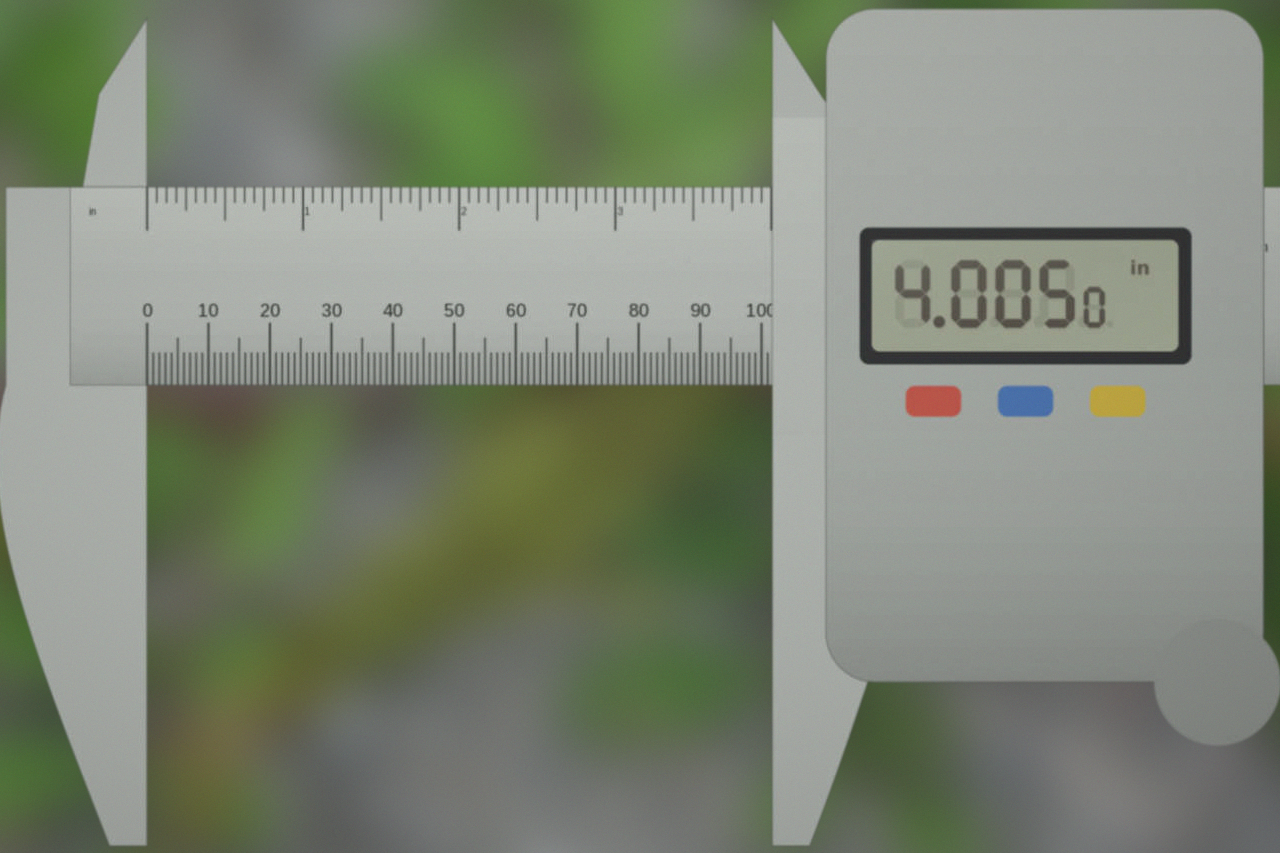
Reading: 4.0050; in
